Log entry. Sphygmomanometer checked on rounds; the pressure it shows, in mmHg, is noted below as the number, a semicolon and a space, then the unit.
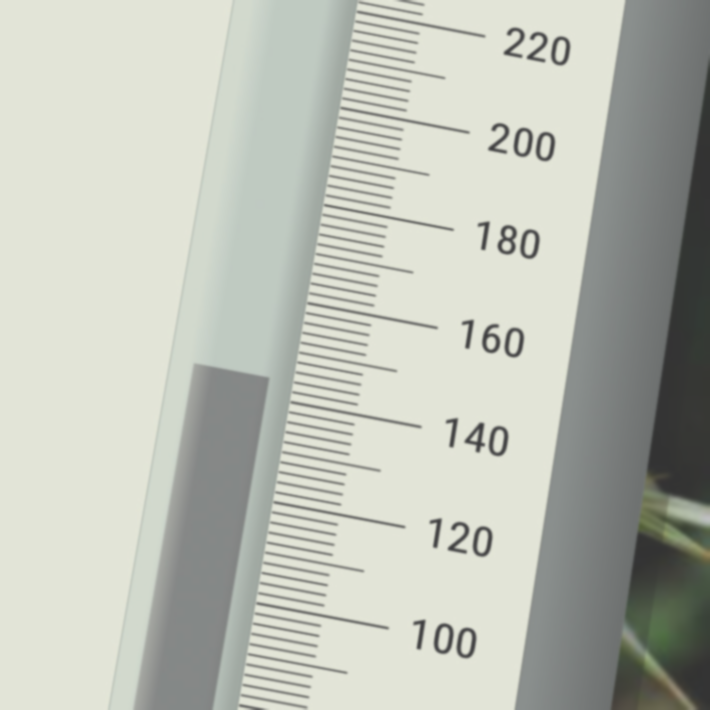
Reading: 144; mmHg
